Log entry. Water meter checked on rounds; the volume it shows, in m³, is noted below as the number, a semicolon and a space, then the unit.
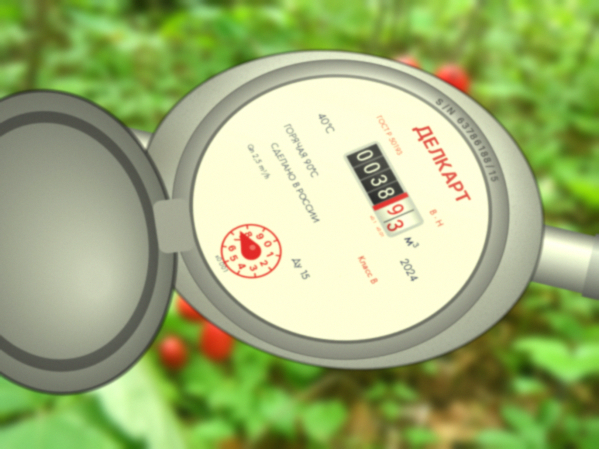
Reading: 38.927; m³
